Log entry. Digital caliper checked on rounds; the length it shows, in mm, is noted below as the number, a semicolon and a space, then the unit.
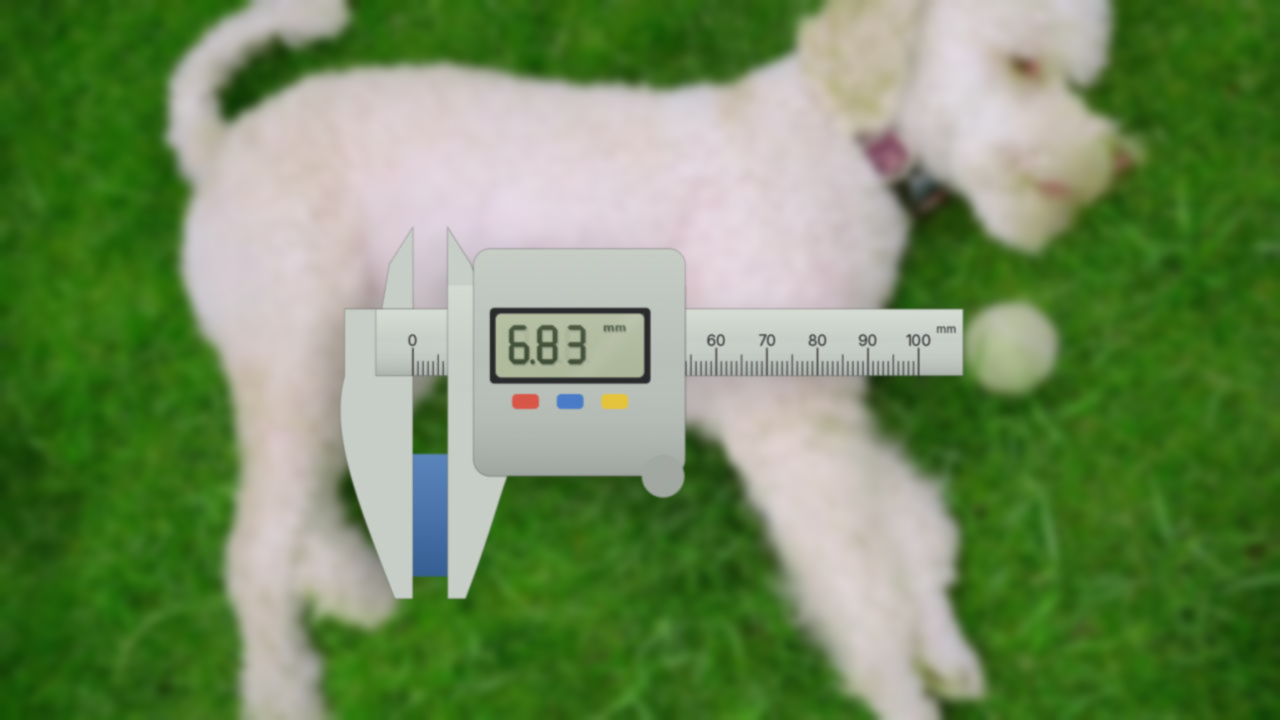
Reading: 6.83; mm
